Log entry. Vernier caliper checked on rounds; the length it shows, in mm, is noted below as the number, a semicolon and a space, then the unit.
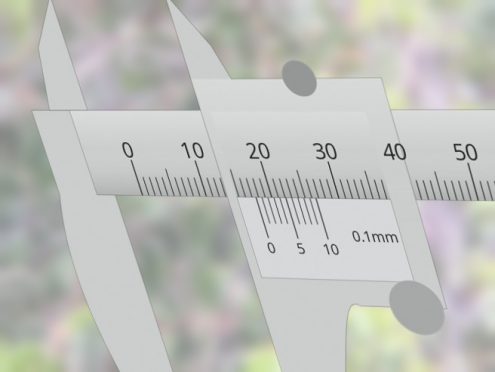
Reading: 17.6; mm
